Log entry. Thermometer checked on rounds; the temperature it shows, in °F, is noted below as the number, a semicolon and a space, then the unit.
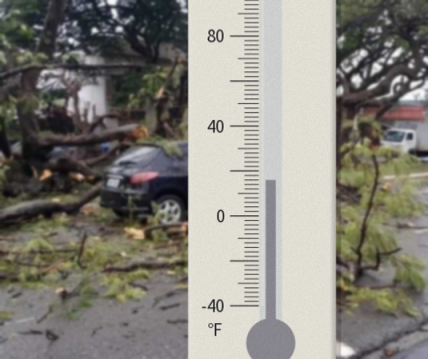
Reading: 16; °F
